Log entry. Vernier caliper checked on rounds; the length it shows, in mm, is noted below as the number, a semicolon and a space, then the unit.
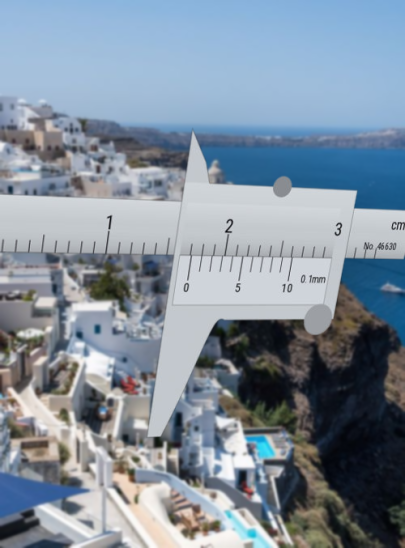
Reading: 17.1; mm
